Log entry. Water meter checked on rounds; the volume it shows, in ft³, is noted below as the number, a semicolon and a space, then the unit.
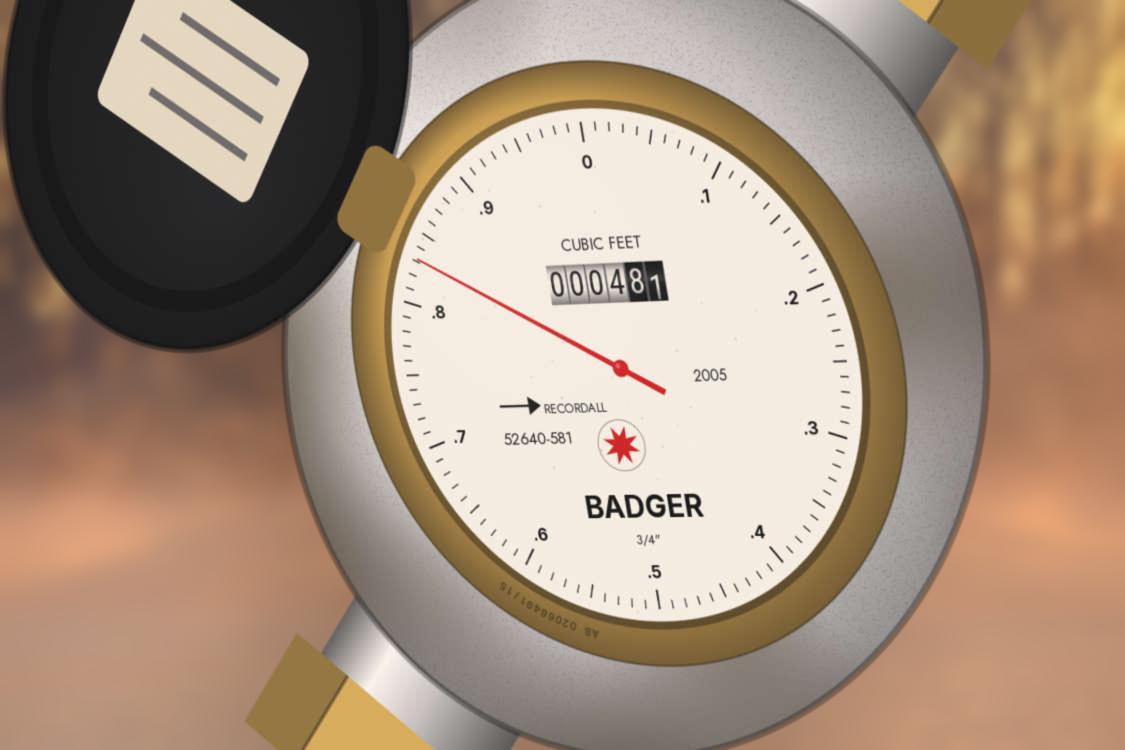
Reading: 480.83; ft³
